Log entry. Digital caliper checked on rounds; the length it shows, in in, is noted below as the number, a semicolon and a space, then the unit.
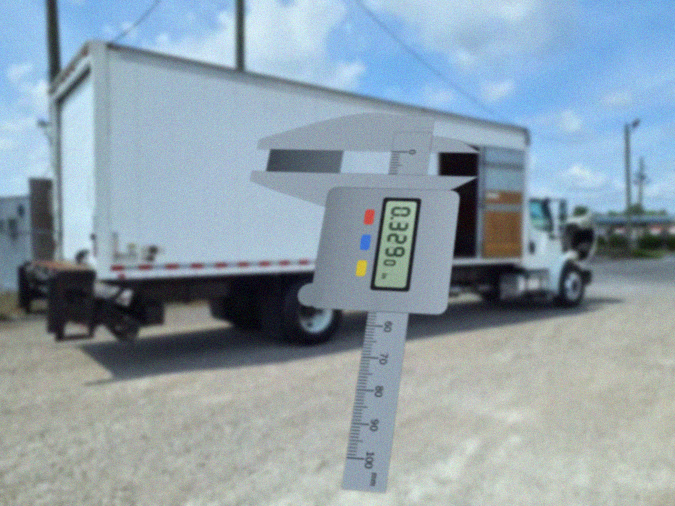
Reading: 0.3290; in
